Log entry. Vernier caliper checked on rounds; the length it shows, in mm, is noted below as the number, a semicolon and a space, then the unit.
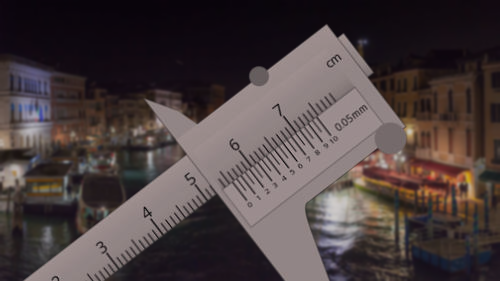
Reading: 55.6; mm
